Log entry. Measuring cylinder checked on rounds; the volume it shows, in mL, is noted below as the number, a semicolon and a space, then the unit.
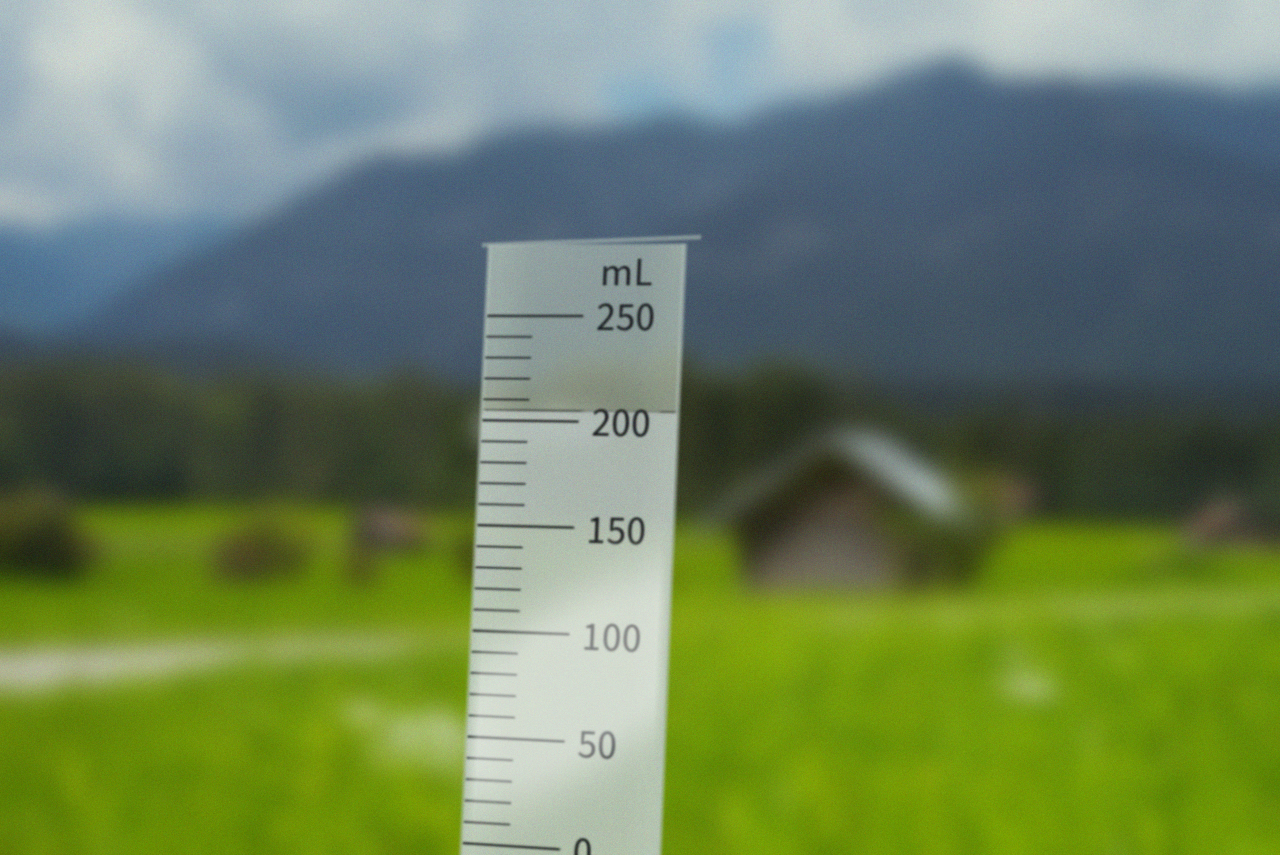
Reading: 205; mL
